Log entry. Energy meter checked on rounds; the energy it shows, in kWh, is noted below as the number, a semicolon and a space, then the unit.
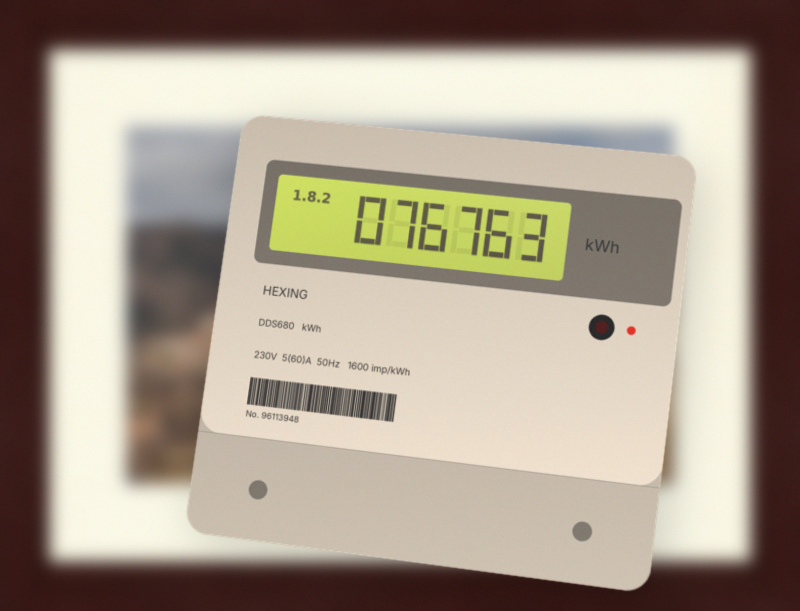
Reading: 76763; kWh
